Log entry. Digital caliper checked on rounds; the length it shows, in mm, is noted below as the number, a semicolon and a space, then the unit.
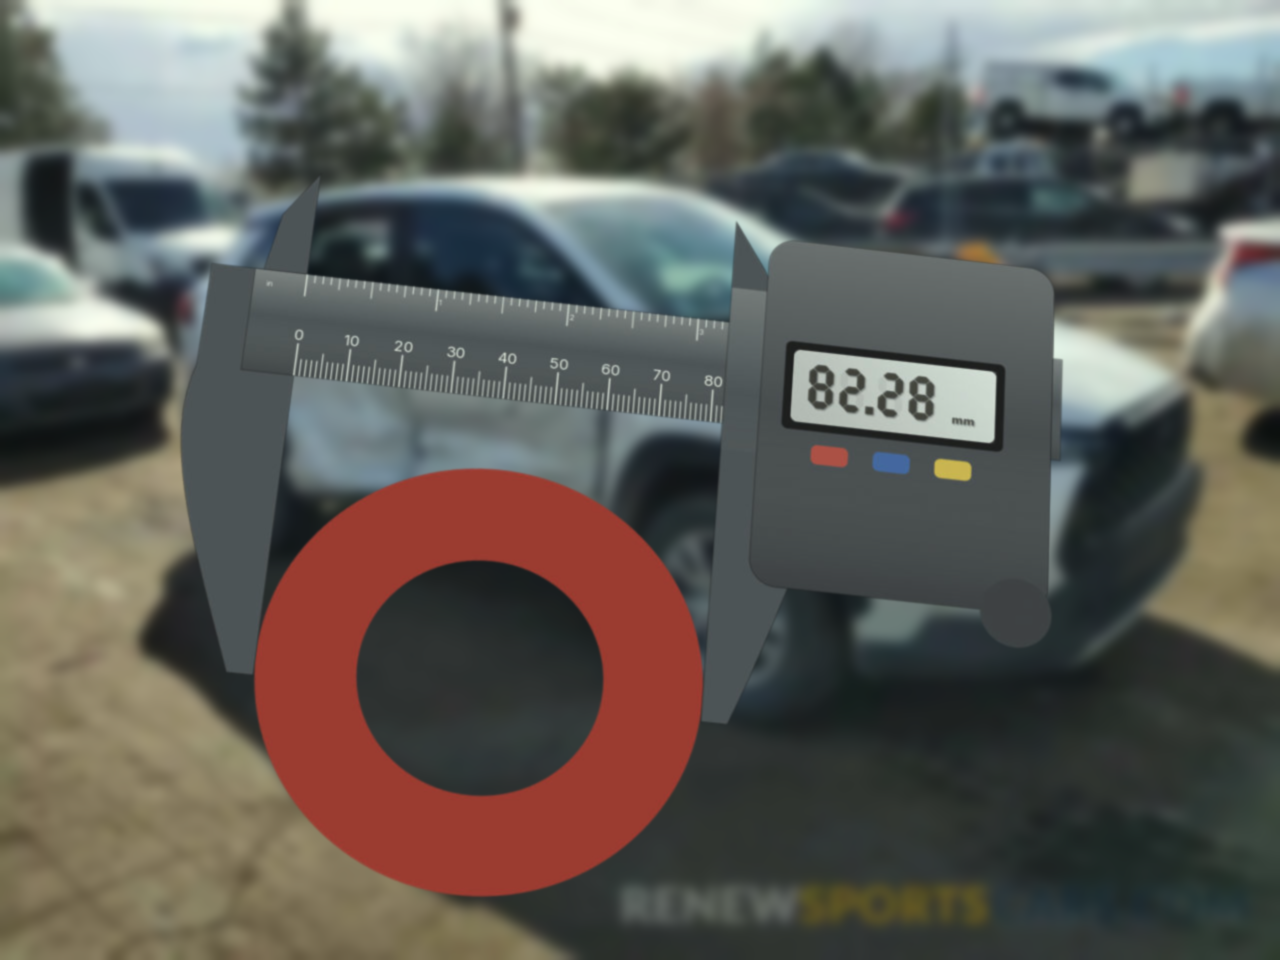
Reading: 82.28; mm
